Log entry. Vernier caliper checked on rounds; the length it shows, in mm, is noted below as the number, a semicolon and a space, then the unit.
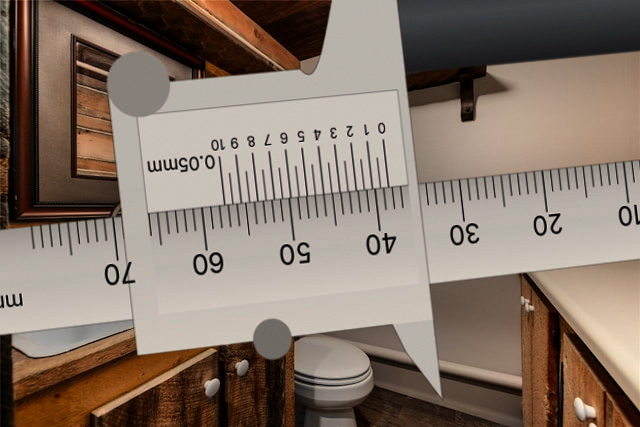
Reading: 38.4; mm
